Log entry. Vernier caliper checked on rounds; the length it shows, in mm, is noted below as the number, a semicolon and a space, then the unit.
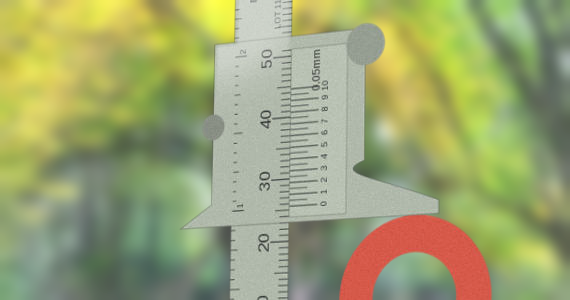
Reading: 25.6; mm
